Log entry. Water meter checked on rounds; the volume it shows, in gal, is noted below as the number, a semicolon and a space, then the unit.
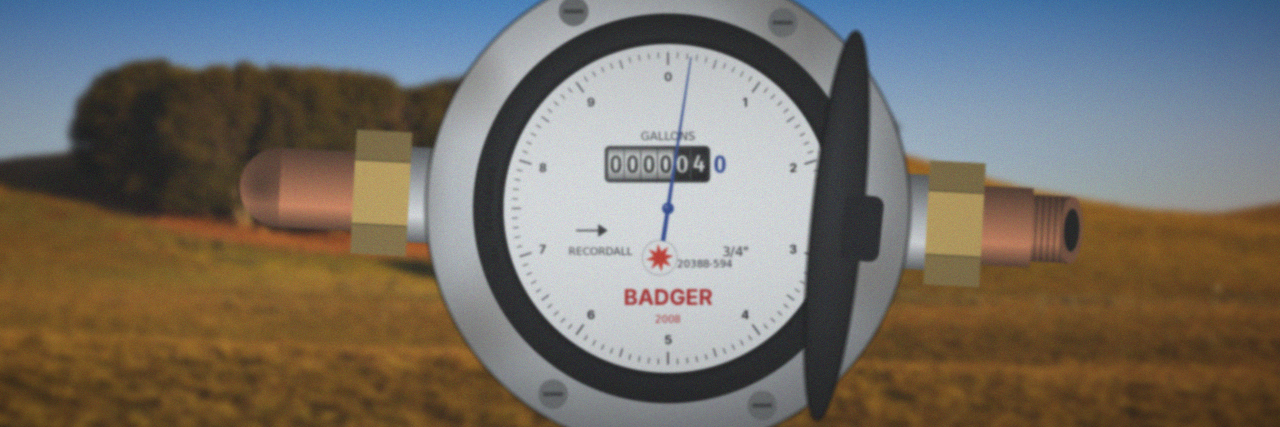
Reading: 40.2; gal
